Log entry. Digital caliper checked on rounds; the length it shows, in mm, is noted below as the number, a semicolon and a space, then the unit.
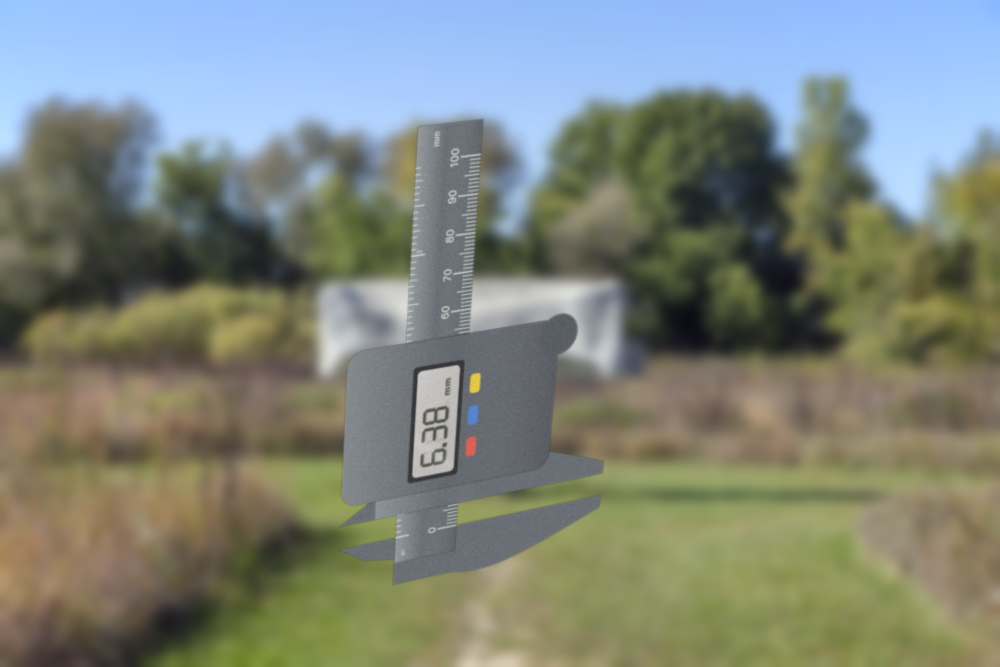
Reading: 6.38; mm
